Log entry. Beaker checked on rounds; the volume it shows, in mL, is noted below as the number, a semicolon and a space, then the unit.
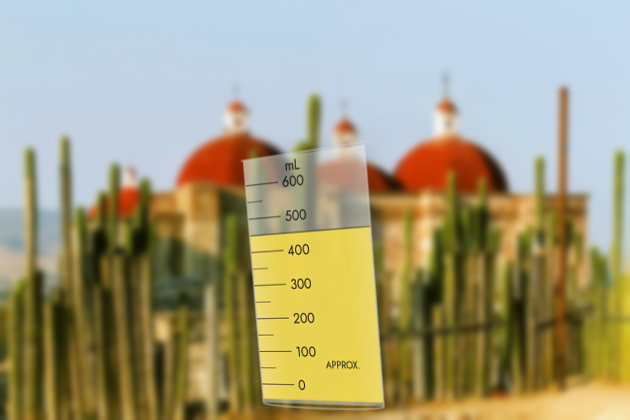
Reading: 450; mL
